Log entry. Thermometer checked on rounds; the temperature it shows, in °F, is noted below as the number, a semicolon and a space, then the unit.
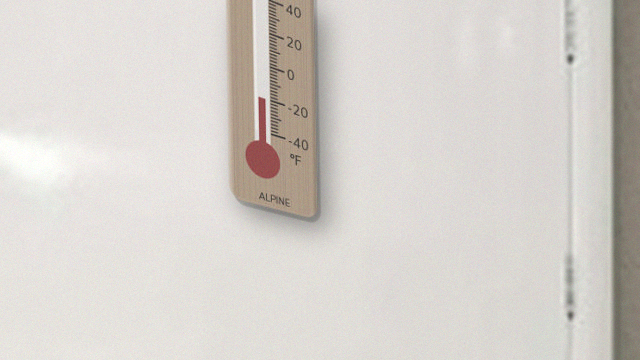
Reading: -20; °F
